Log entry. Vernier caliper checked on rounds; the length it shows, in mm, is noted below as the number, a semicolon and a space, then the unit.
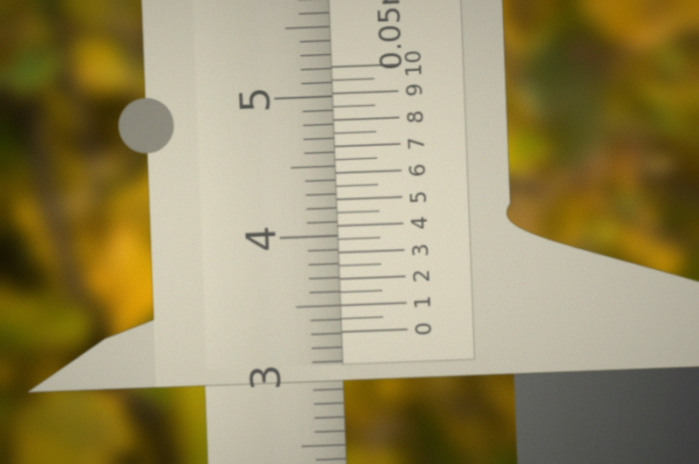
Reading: 33.1; mm
